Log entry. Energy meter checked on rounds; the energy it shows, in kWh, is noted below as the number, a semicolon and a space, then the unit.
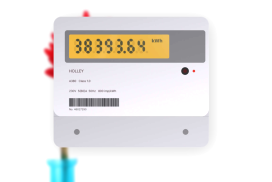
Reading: 38393.64; kWh
